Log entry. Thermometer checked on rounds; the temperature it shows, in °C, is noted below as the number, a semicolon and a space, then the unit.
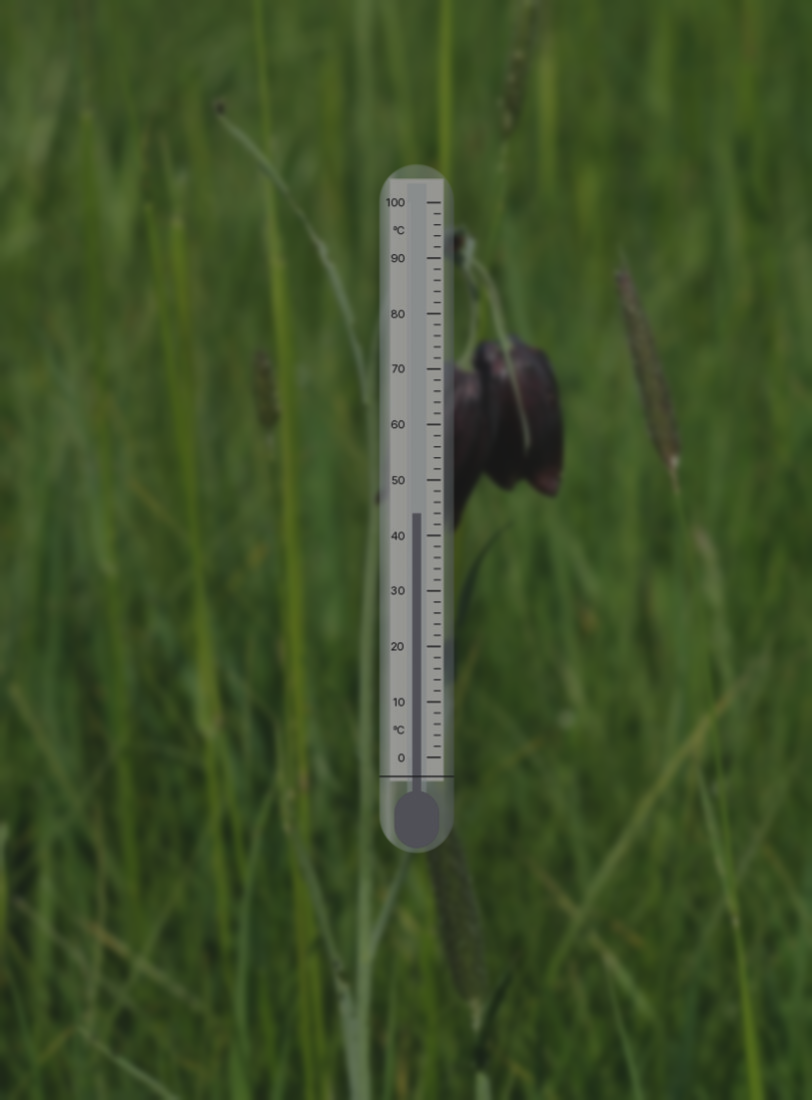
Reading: 44; °C
